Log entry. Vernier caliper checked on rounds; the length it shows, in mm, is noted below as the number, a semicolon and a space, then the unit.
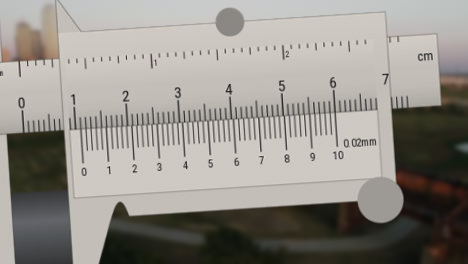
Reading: 11.0; mm
